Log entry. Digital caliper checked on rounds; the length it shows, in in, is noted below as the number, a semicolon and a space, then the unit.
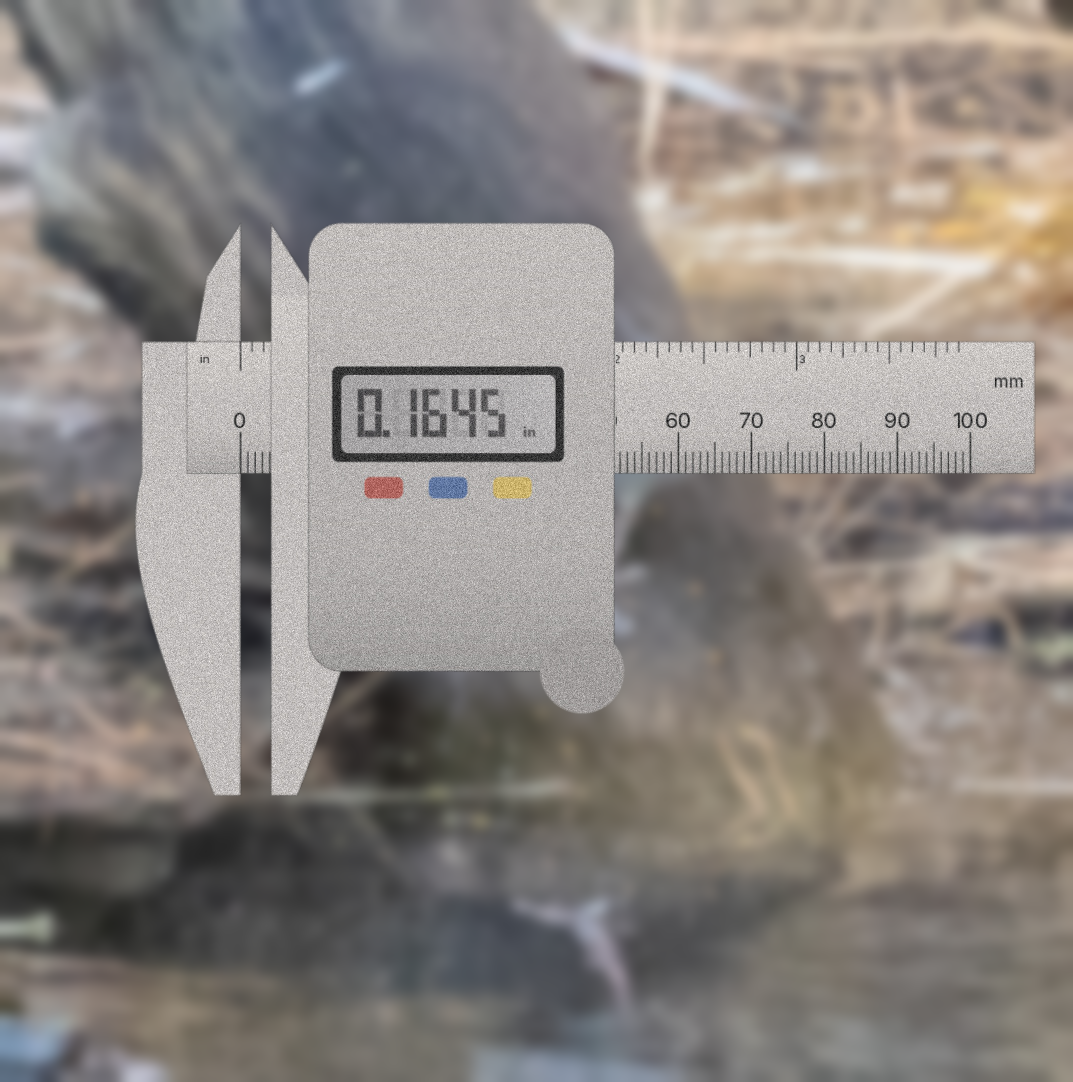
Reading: 0.1645; in
